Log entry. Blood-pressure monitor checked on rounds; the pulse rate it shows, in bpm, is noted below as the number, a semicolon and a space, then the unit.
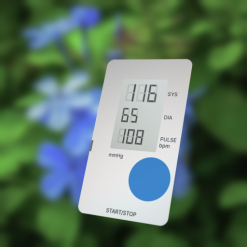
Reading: 108; bpm
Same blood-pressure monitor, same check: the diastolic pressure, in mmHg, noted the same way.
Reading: 65; mmHg
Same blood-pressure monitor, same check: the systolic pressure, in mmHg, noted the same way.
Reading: 116; mmHg
